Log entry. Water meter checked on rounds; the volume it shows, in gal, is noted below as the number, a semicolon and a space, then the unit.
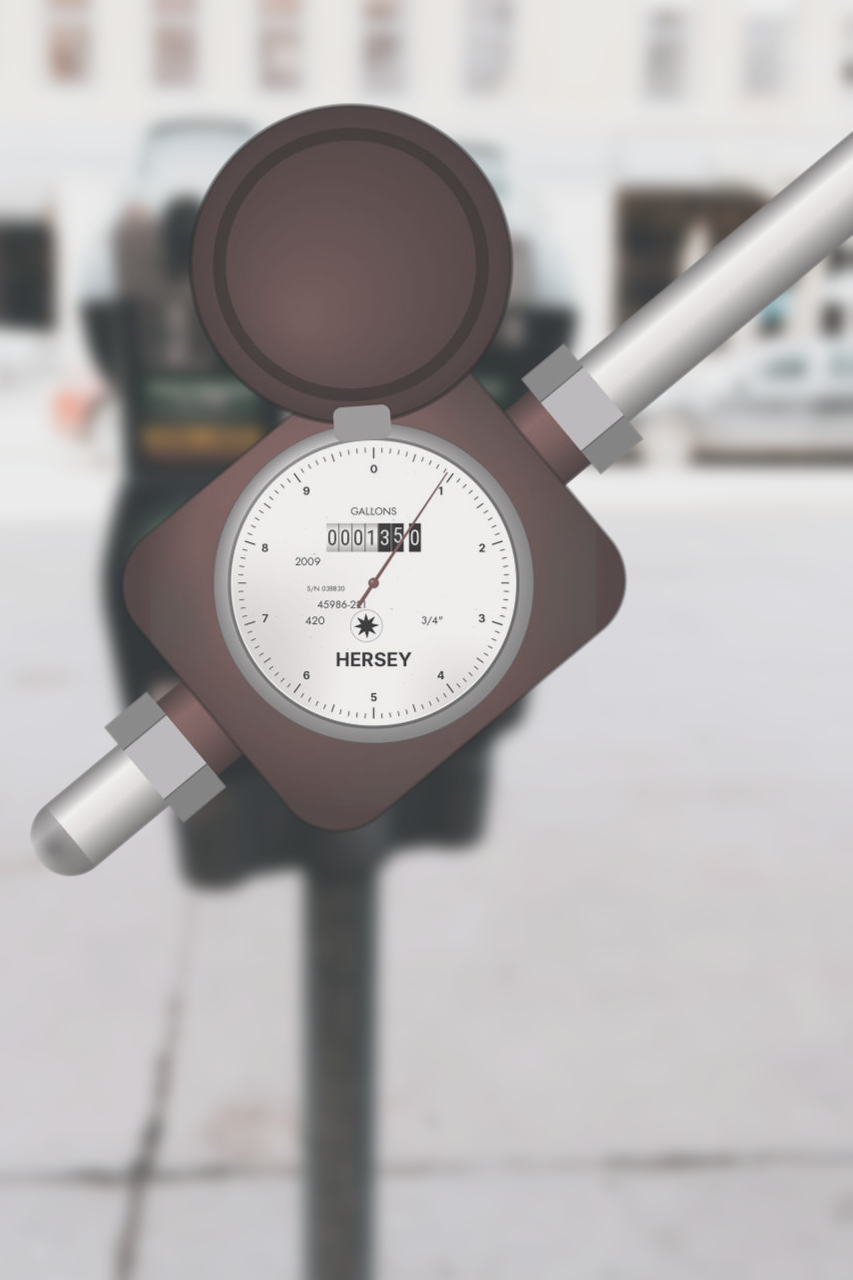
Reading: 1350.9; gal
